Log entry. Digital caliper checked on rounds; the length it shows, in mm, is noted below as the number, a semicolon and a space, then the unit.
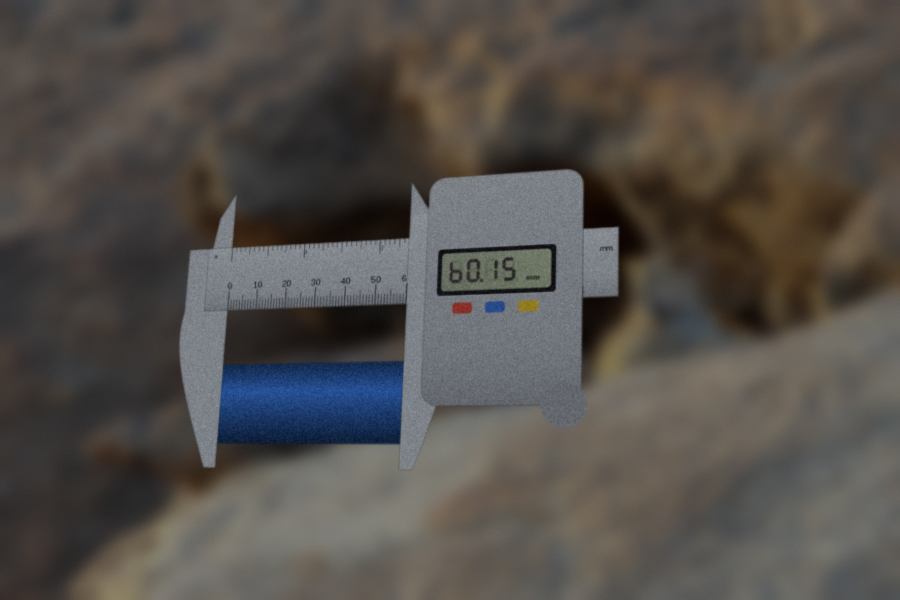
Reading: 60.15; mm
